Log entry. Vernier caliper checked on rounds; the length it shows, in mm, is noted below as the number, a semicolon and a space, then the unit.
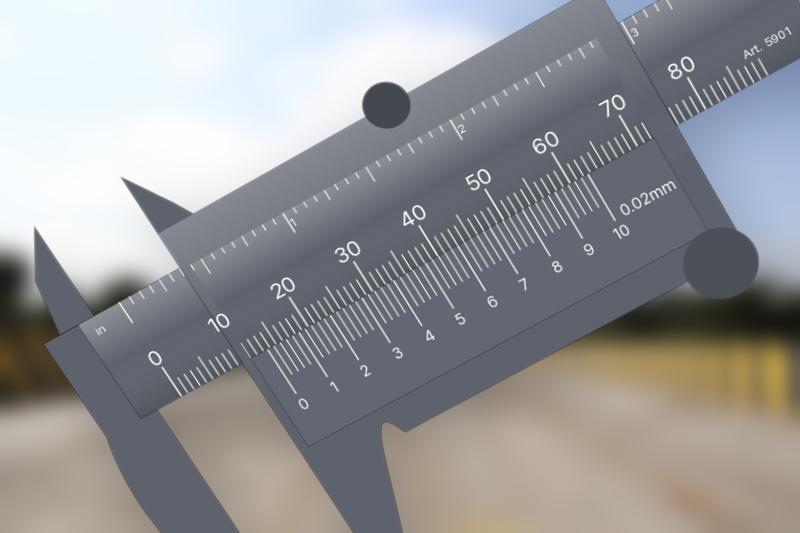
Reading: 13.6; mm
